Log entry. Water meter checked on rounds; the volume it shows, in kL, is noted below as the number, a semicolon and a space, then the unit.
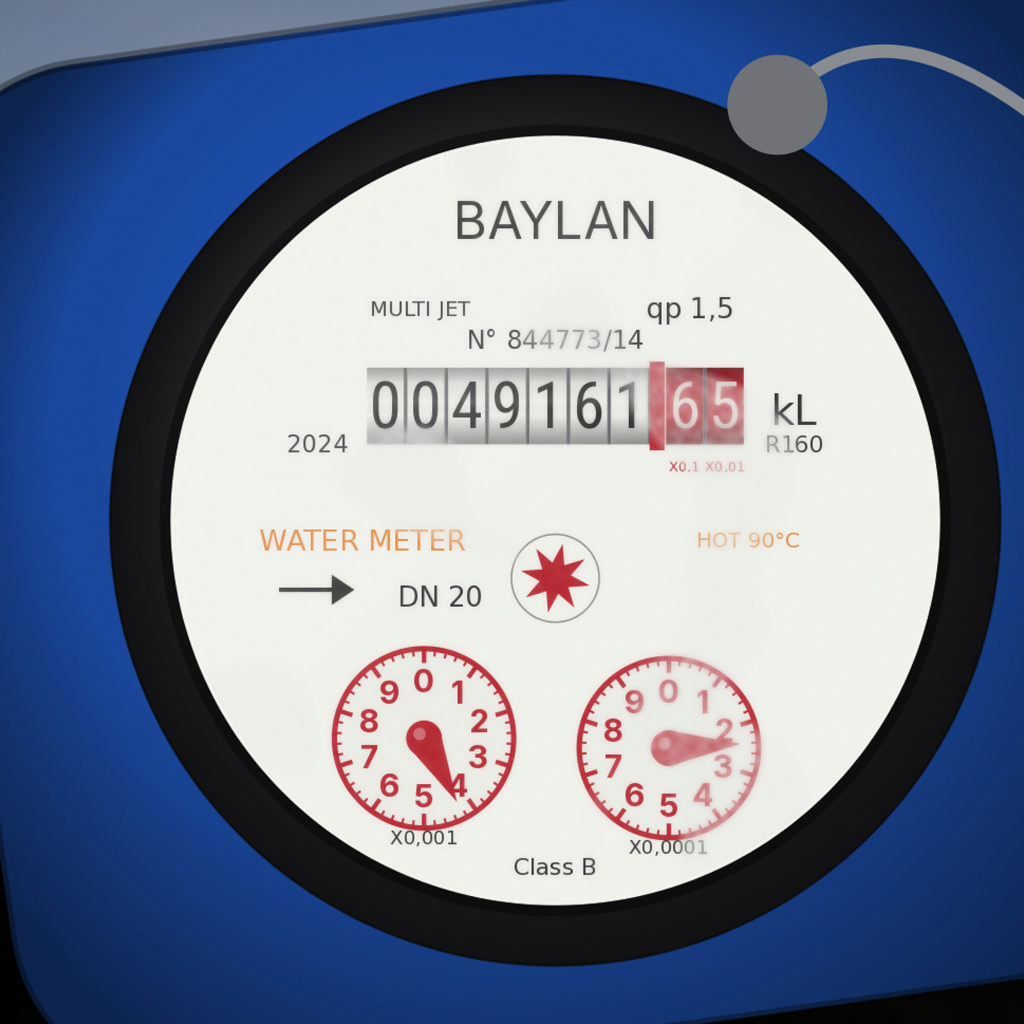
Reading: 49161.6542; kL
